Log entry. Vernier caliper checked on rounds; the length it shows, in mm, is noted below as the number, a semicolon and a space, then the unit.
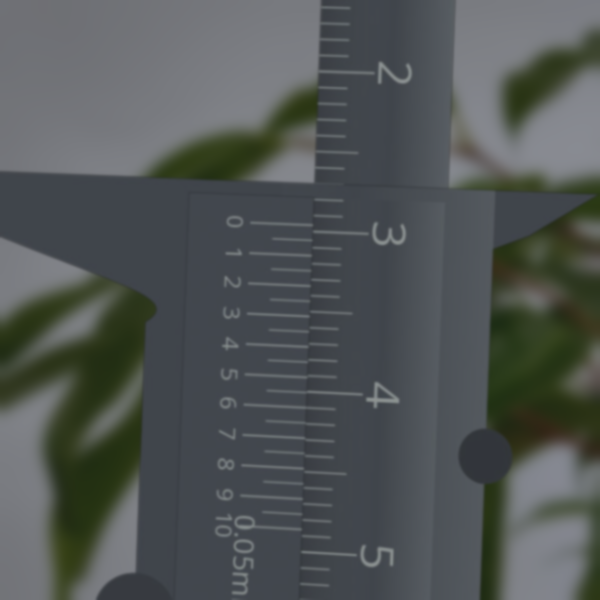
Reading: 29.6; mm
